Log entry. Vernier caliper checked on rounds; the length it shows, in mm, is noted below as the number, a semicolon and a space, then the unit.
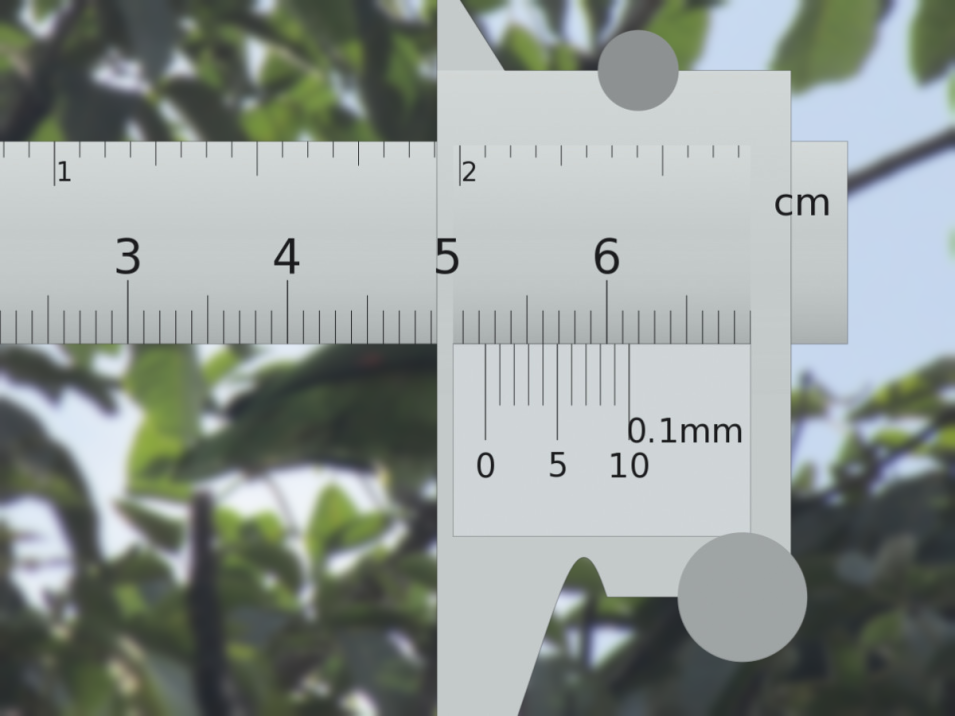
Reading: 52.4; mm
